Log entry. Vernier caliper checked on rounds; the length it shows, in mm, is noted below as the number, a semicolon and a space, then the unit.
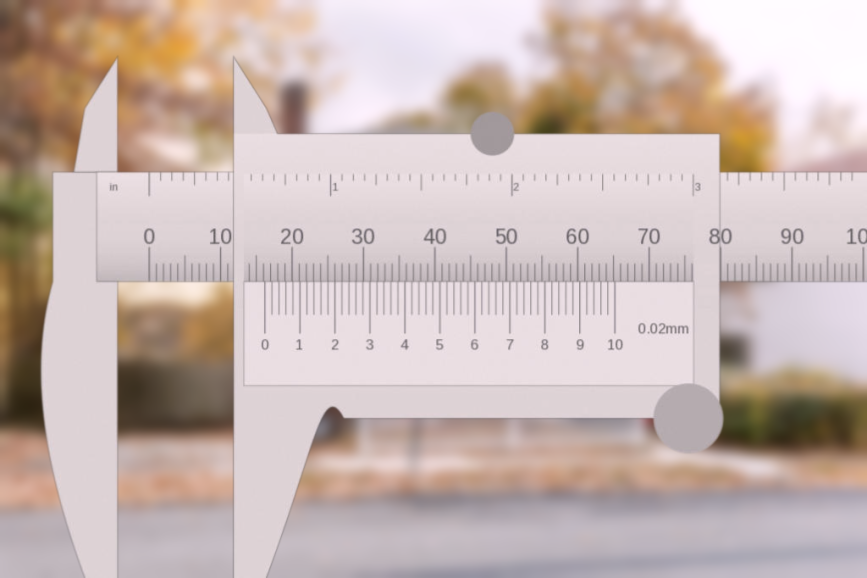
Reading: 16.2; mm
